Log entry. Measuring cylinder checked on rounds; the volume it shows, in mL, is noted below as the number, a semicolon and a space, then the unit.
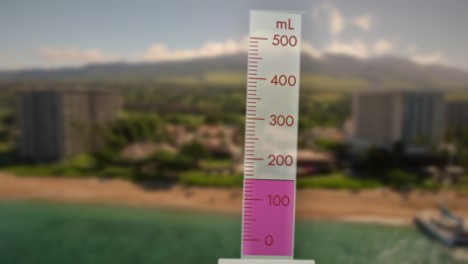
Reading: 150; mL
